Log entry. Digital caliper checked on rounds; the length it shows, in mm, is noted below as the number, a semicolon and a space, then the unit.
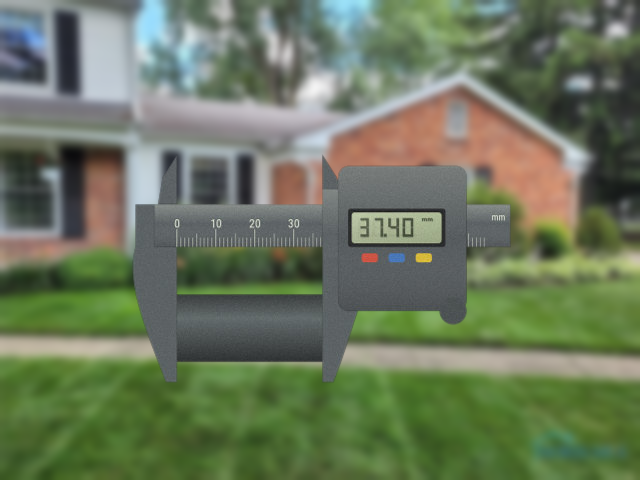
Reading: 37.40; mm
